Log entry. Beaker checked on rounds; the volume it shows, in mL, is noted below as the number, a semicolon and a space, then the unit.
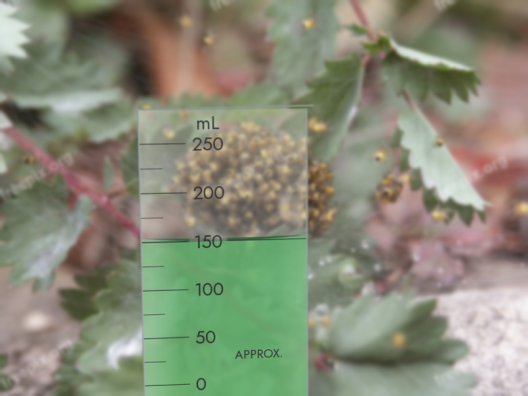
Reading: 150; mL
